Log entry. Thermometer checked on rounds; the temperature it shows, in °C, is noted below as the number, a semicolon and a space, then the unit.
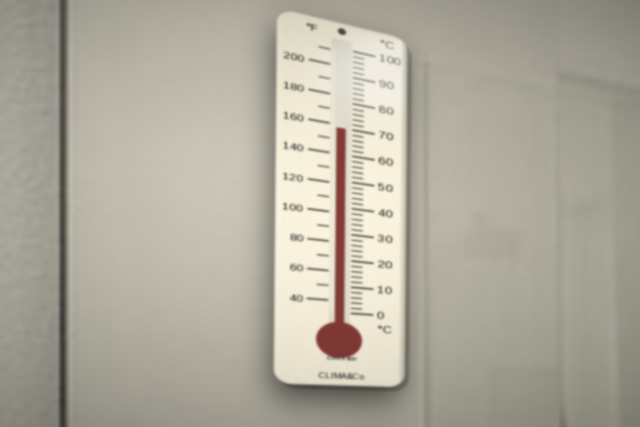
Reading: 70; °C
